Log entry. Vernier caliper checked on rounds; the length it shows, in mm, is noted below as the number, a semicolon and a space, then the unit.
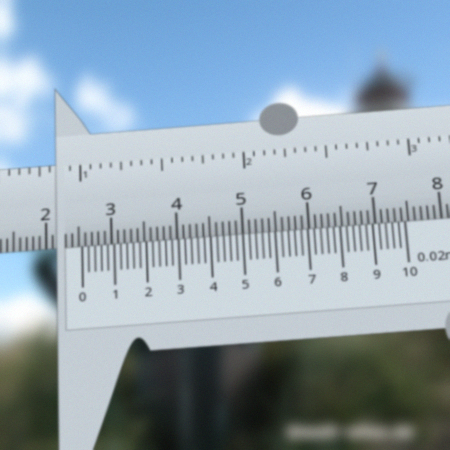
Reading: 25.5; mm
